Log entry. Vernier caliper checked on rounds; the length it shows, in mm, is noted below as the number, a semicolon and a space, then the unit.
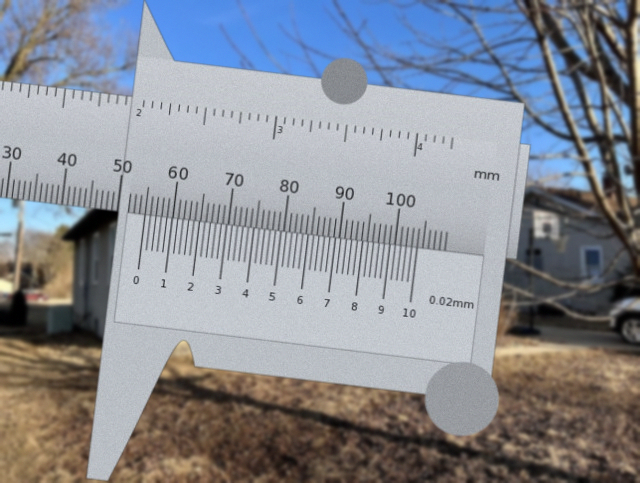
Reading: 55.0; mm
